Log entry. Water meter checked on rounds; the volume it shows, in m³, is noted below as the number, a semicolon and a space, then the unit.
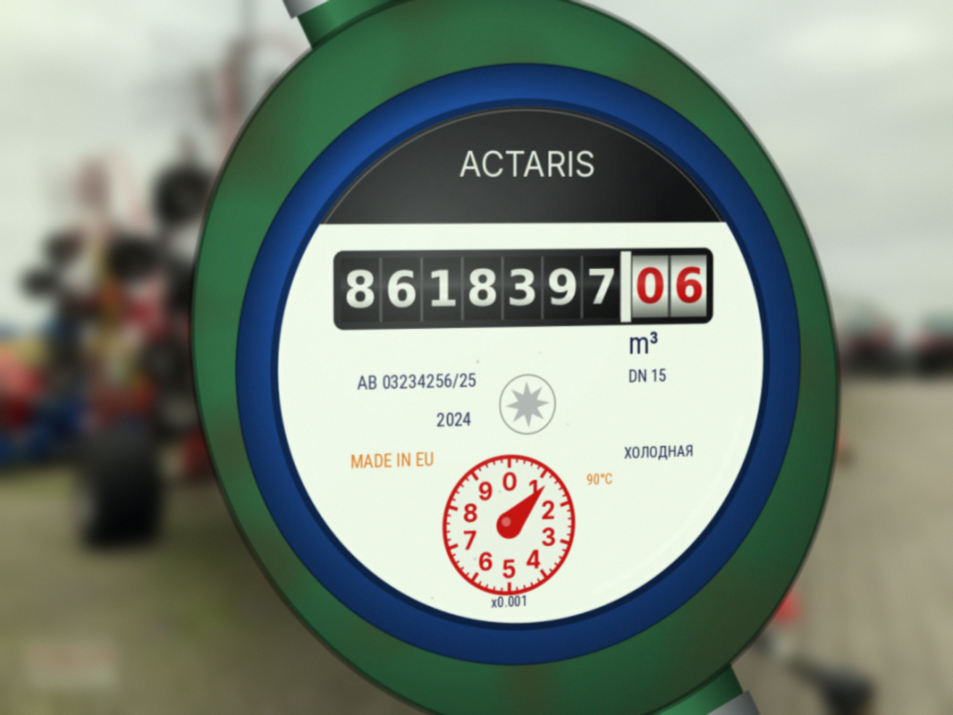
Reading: 8618397.061; m³
